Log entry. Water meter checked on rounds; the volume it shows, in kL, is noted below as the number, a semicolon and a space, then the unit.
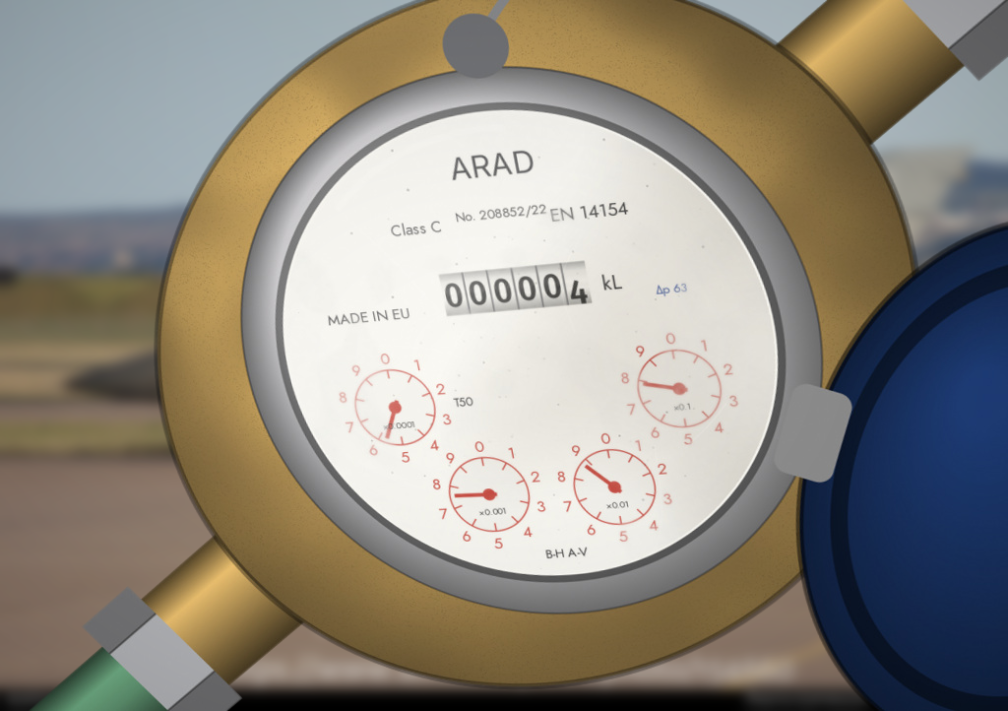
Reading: 3.7875; kL
